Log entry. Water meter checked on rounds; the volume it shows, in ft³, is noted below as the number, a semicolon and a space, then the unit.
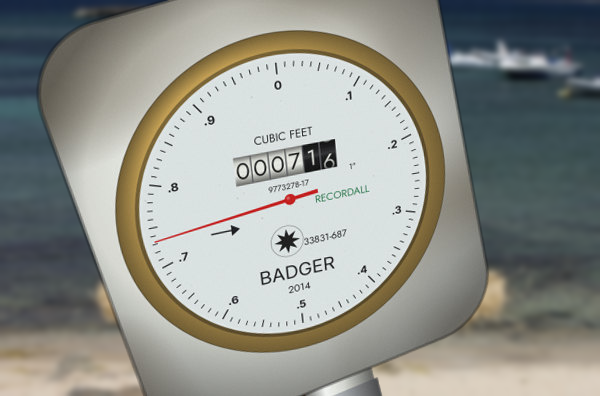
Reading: 715.73; ft³
